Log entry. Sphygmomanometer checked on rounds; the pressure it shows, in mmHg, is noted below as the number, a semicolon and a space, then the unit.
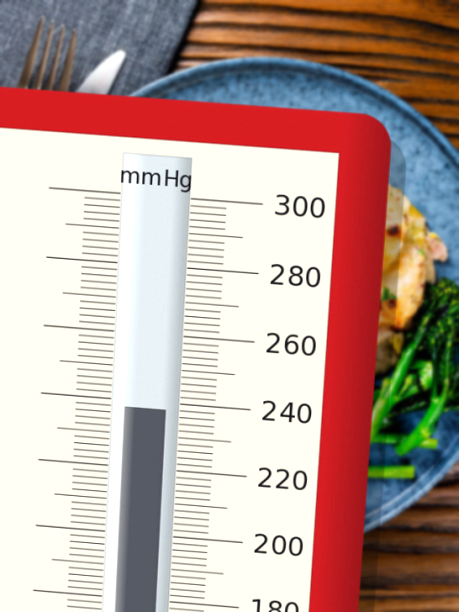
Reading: 238; mmHg
